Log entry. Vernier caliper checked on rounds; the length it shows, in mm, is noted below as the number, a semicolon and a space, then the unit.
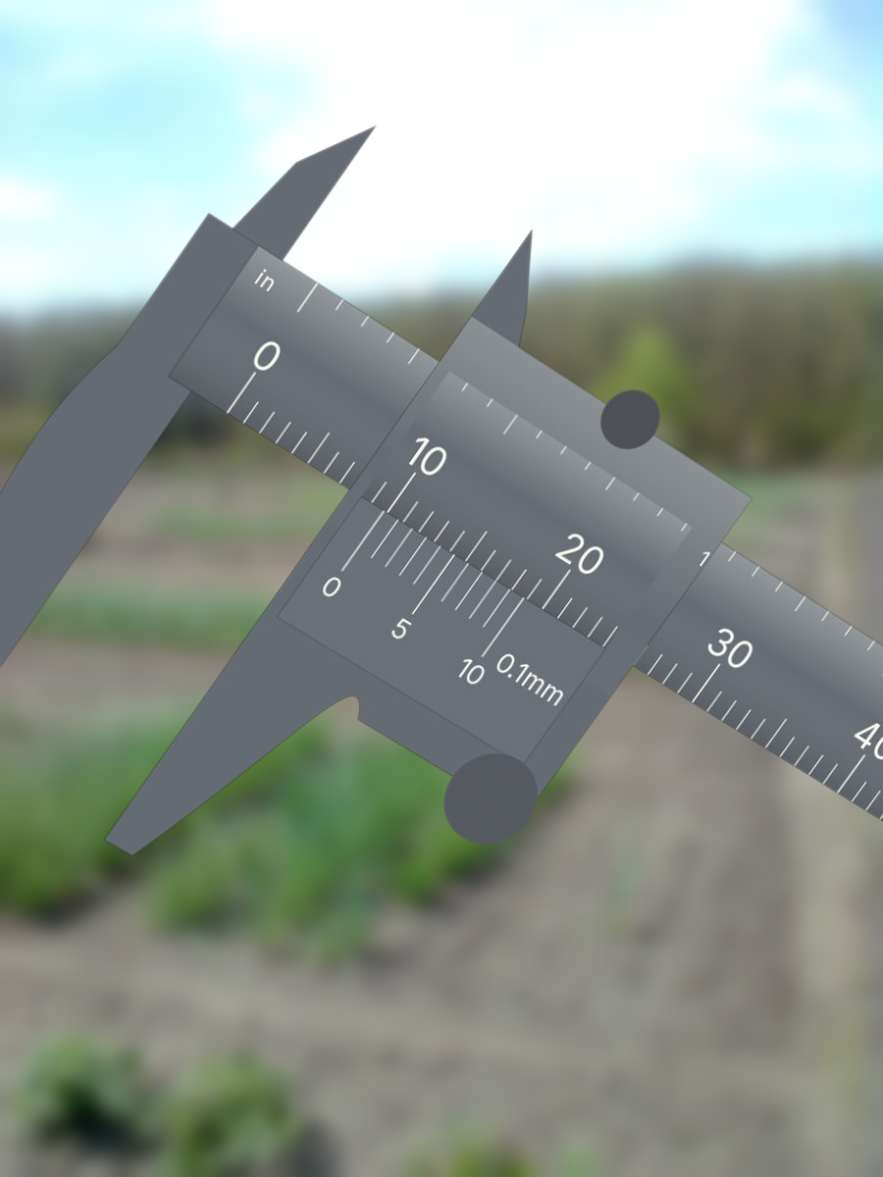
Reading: 9.8; mm
